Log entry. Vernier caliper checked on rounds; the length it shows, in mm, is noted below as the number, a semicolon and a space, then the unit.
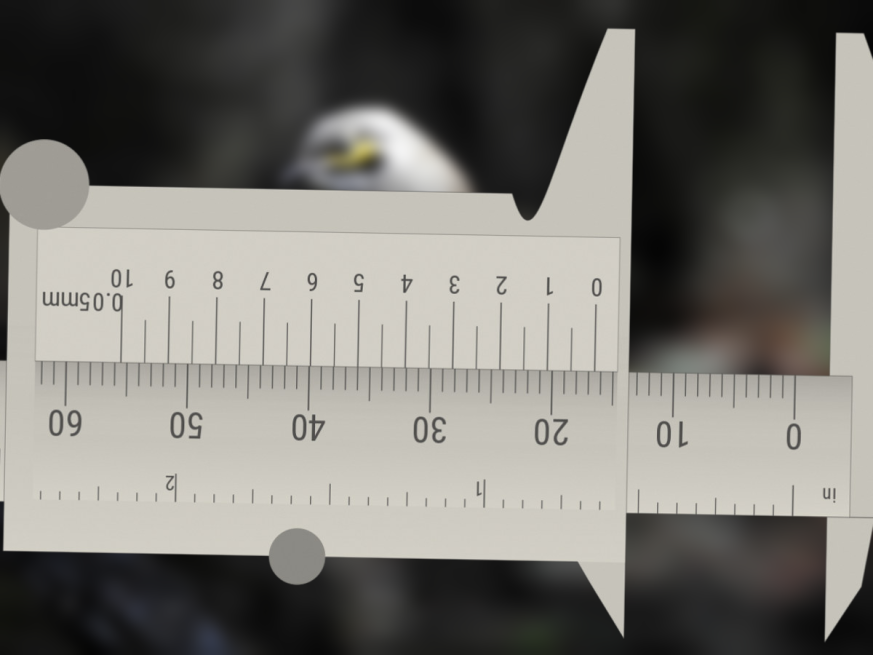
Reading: 16.5; mm
